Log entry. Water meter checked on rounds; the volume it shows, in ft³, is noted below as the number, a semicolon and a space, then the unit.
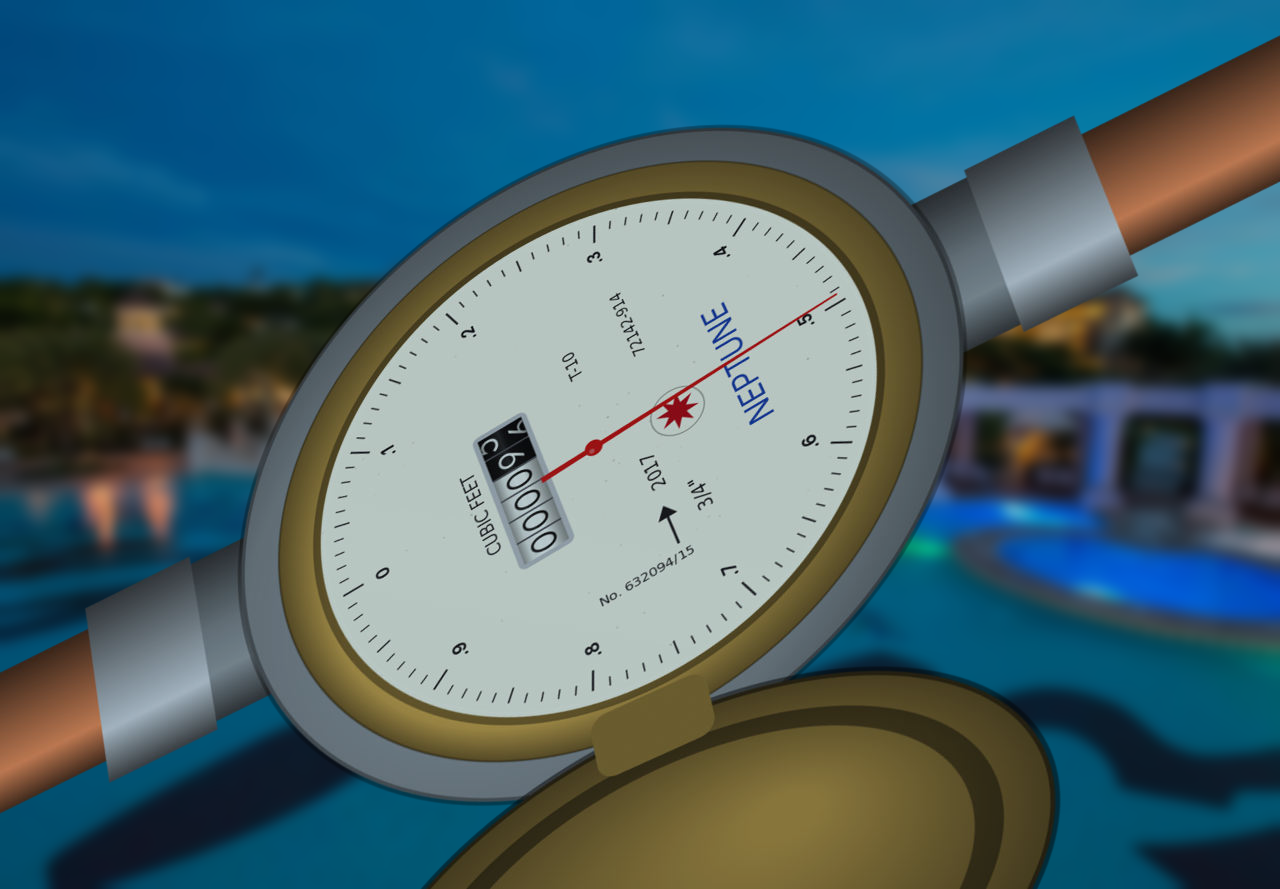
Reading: 95.49; ft³
